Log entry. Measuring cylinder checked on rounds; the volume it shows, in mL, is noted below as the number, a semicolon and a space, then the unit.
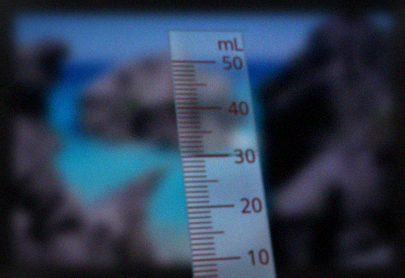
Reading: 30; mL
